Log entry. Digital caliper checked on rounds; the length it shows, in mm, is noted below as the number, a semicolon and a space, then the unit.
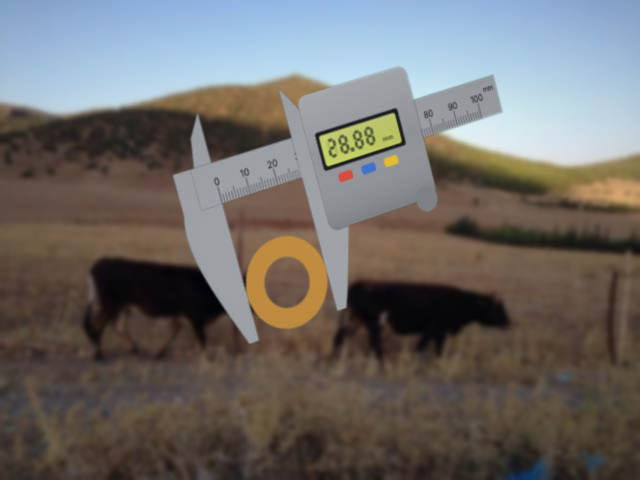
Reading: 28.88; mm
